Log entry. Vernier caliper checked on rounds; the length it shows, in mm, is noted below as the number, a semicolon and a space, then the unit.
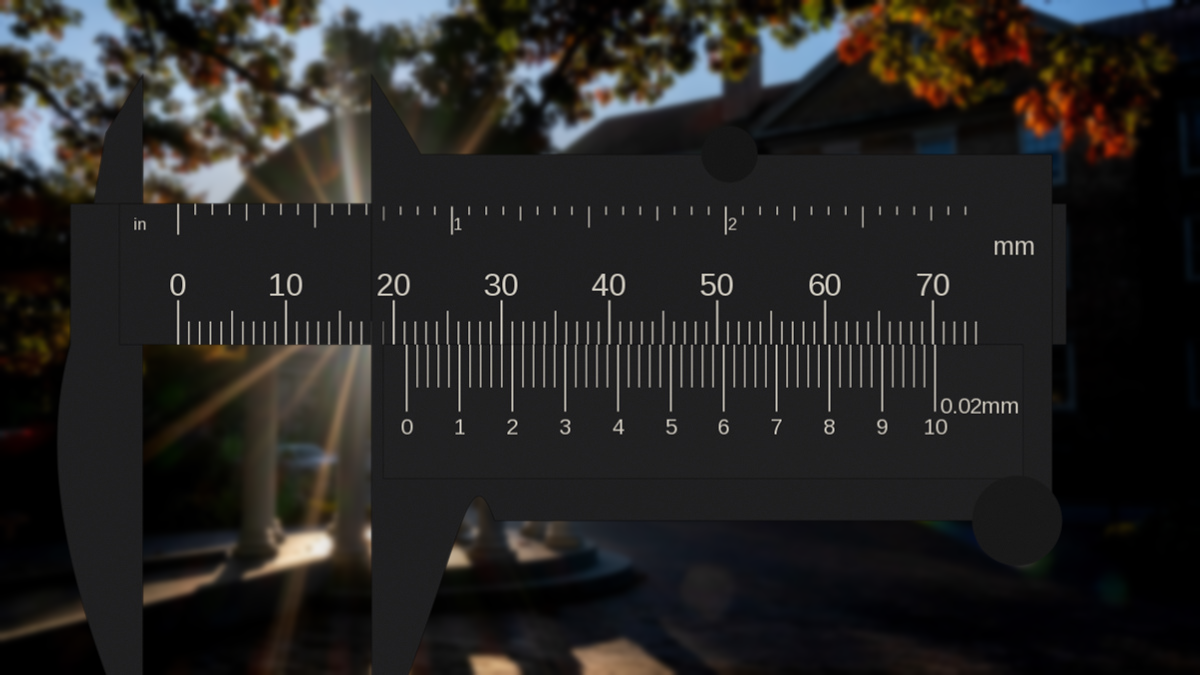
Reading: 21.2; mm
